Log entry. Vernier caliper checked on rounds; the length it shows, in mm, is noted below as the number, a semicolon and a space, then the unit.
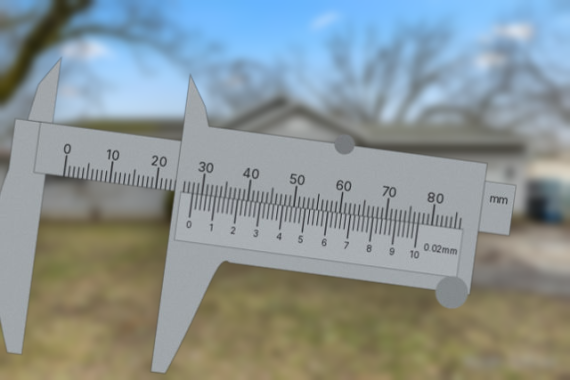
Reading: 28.0; mm
